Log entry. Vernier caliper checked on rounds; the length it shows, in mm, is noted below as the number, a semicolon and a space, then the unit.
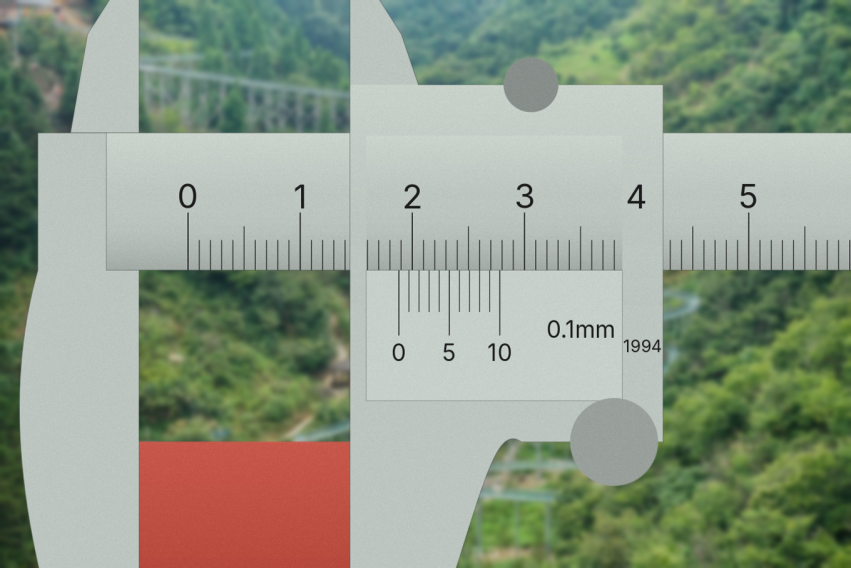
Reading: 18.8; mm
